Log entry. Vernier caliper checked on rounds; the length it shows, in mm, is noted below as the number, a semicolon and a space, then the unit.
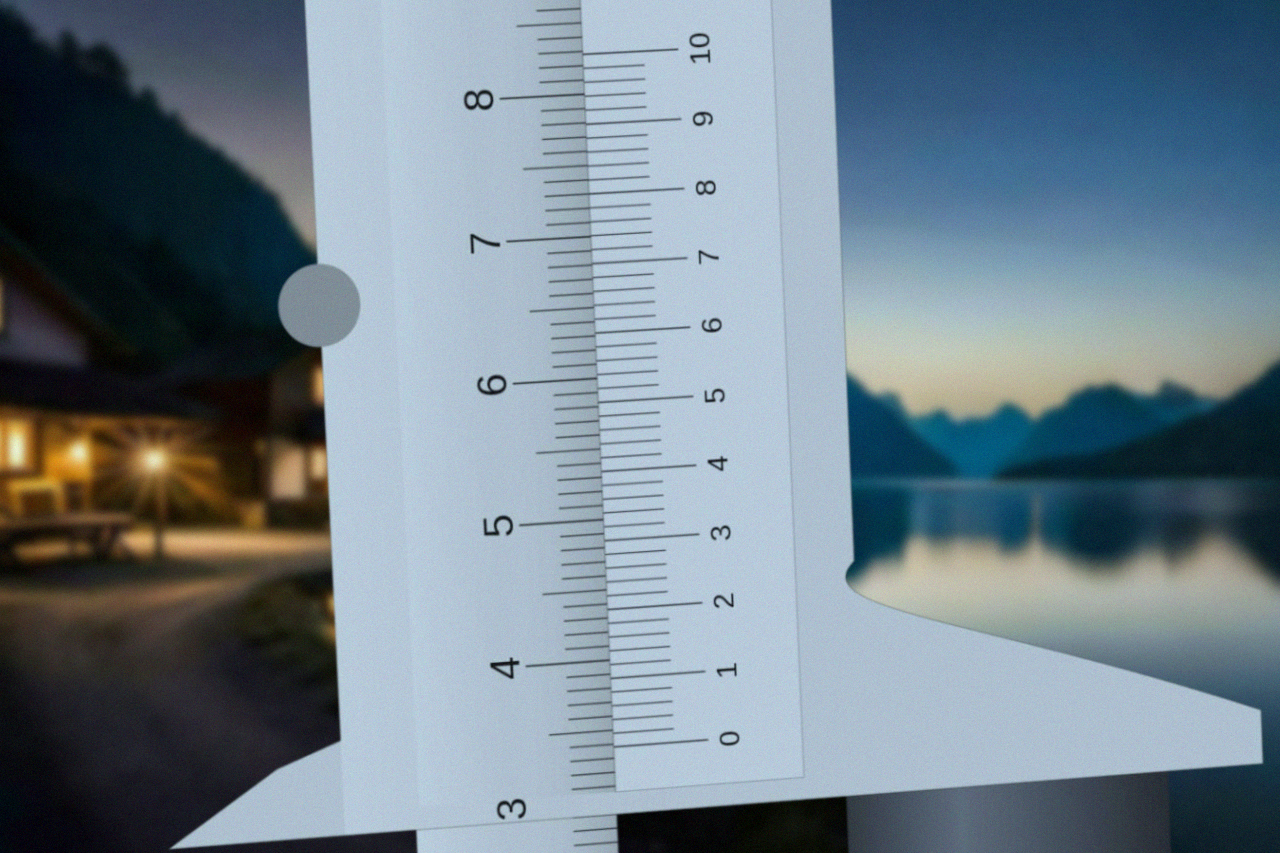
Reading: 33.8; mm
